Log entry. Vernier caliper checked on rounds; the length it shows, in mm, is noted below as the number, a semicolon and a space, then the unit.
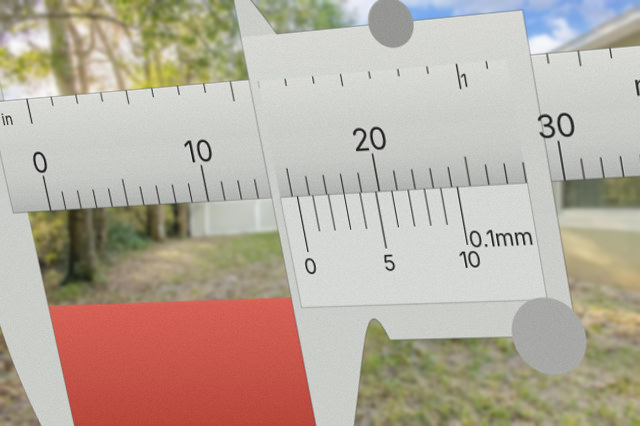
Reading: 15.3; mm
